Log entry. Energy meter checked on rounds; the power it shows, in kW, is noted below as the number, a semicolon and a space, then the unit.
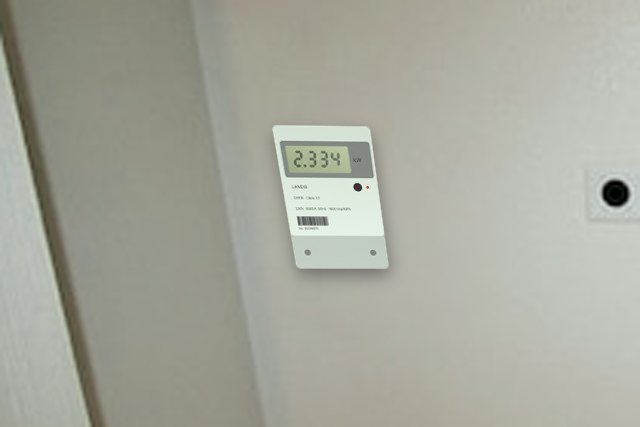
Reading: 2.334; kW
